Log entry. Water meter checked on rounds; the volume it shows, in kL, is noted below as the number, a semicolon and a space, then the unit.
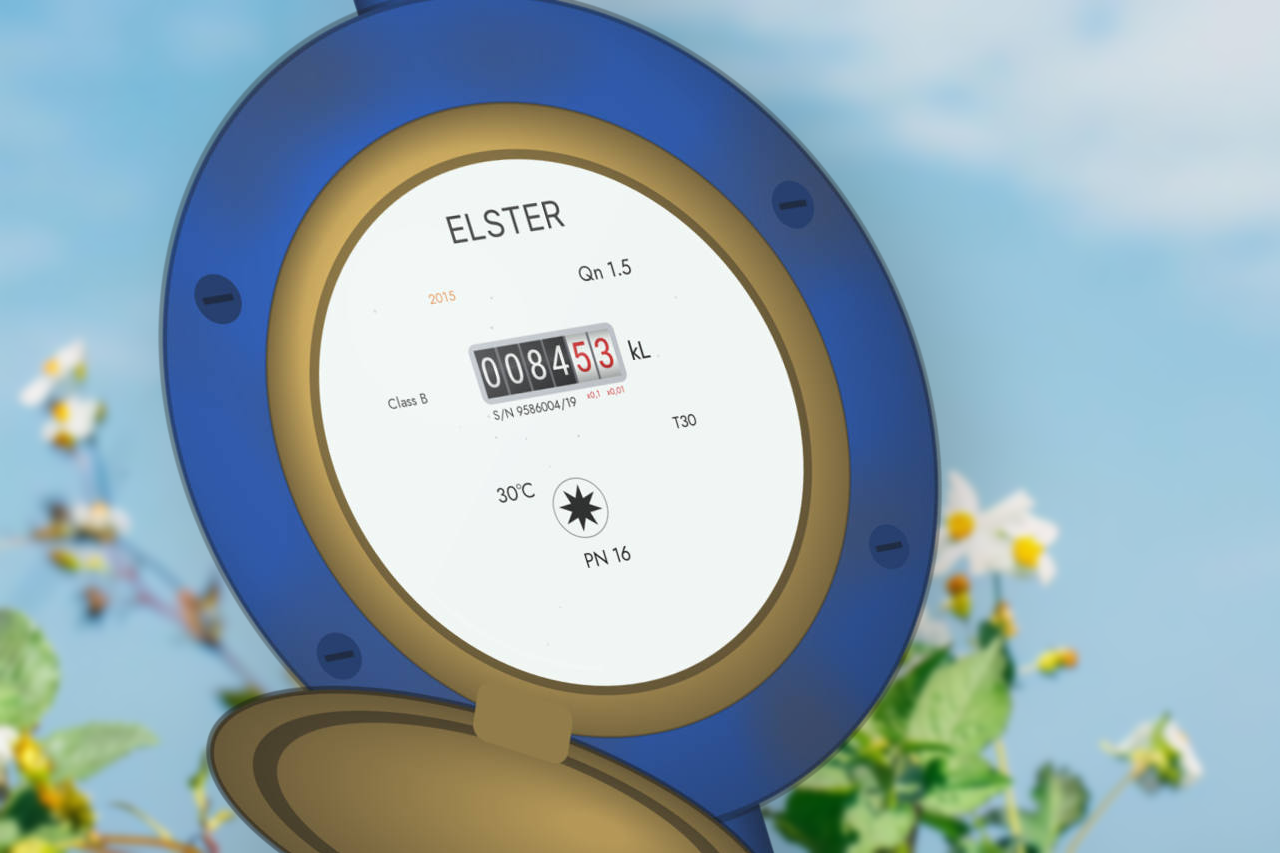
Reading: 84.53; kL
